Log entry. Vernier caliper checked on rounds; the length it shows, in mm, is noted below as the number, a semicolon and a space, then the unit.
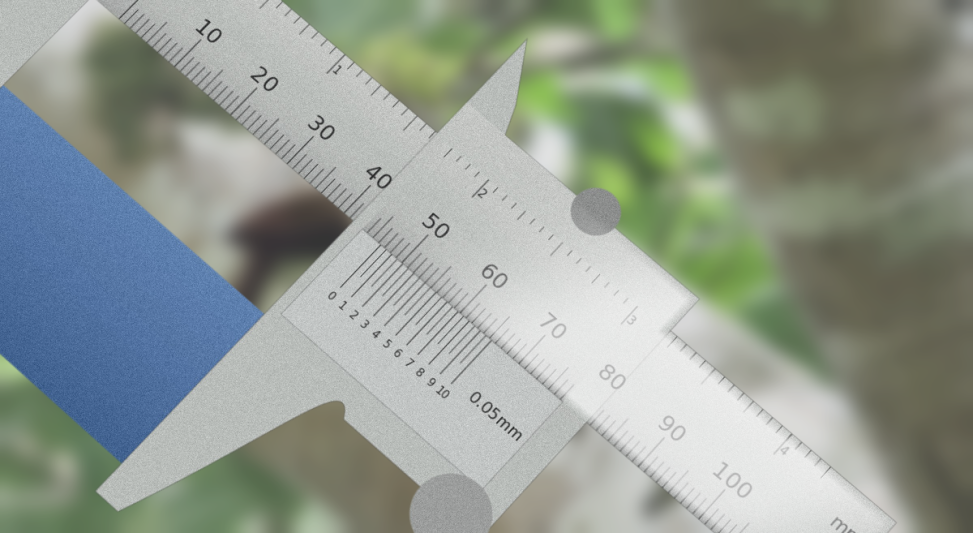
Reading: 46.4; mm
